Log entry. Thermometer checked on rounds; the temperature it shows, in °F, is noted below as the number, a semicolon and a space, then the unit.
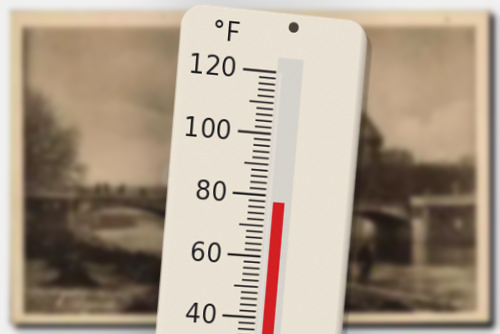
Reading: 78; °F
